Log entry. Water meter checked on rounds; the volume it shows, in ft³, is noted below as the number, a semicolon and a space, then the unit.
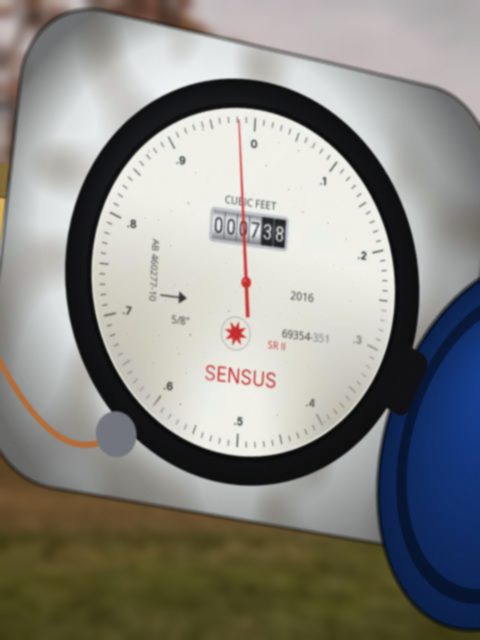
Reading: 737.98; ft³
